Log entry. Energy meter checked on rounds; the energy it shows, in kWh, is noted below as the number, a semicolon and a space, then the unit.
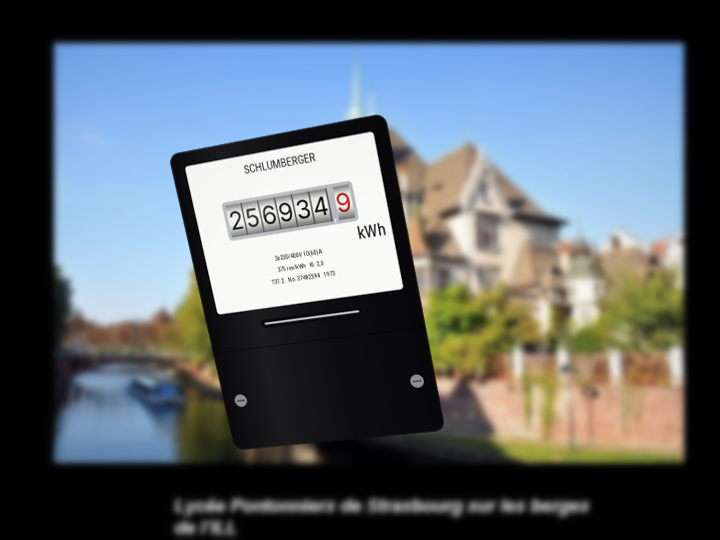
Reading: 256934.9; kWh
